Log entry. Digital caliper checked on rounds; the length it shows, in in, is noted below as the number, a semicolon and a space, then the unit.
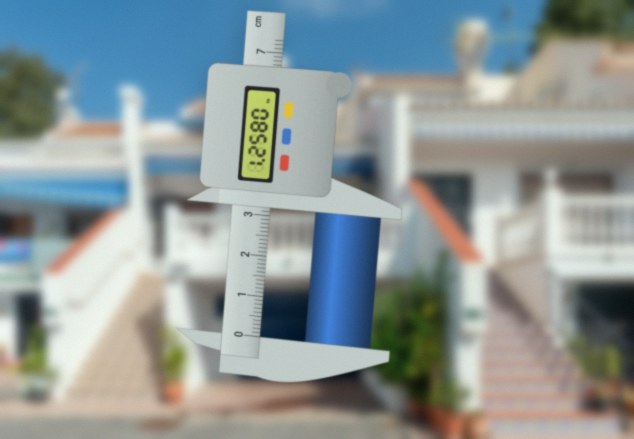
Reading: 1.2580; in
